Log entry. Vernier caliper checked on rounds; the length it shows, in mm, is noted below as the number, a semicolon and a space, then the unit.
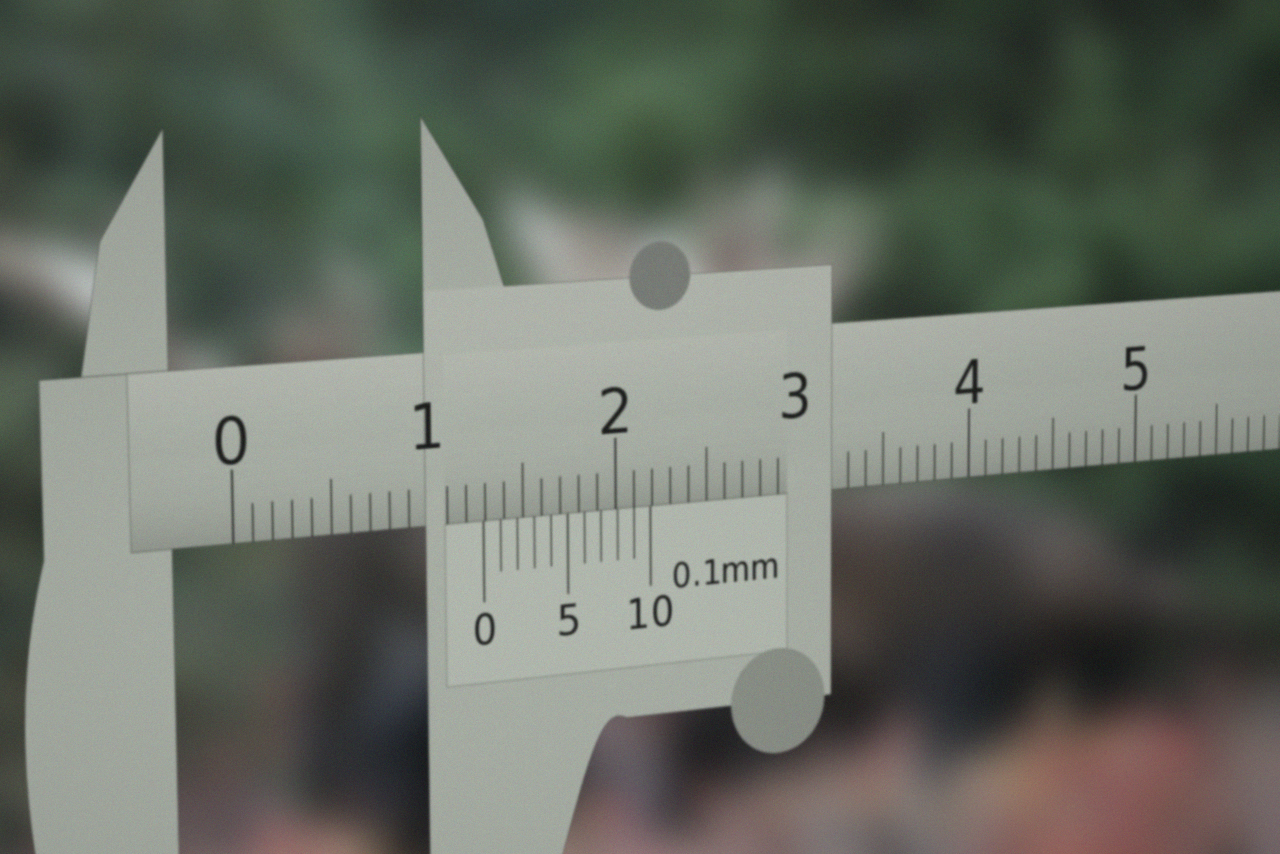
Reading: 12.9; mm
